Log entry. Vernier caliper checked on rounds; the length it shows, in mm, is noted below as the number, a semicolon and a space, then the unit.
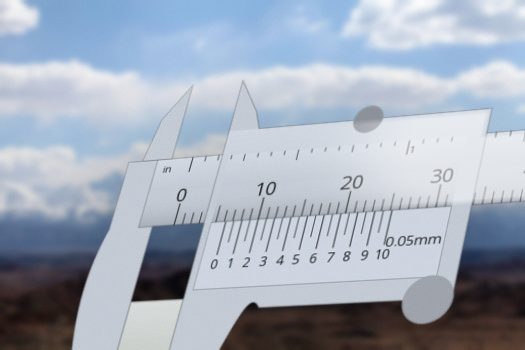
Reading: 6.2; mm
